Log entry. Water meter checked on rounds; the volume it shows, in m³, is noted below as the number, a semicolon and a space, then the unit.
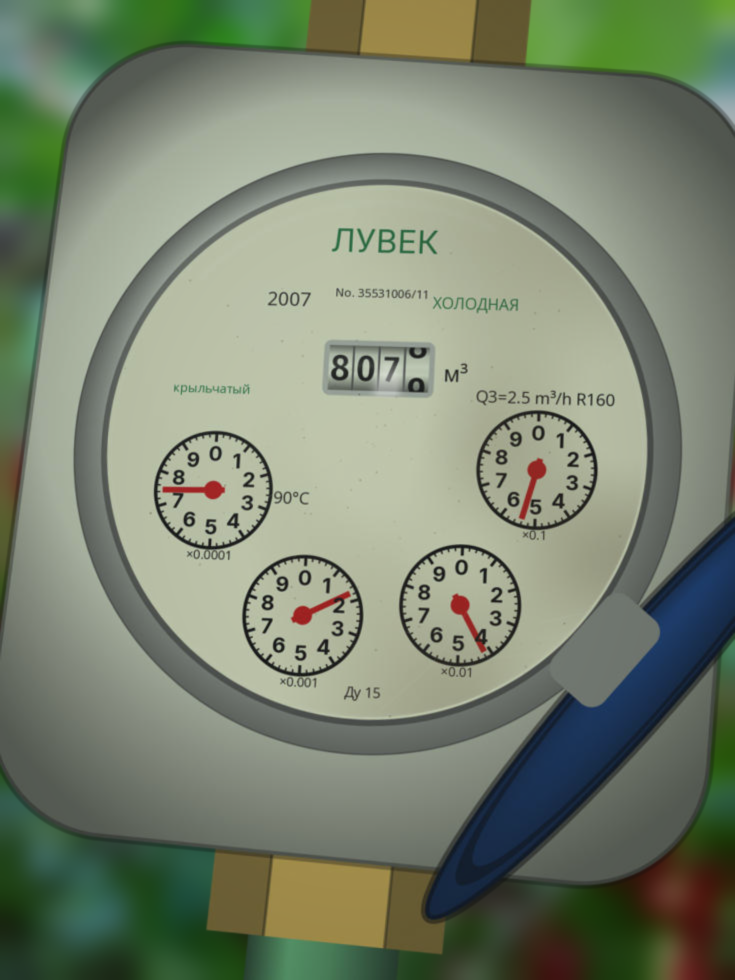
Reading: 8078.5417; m³
